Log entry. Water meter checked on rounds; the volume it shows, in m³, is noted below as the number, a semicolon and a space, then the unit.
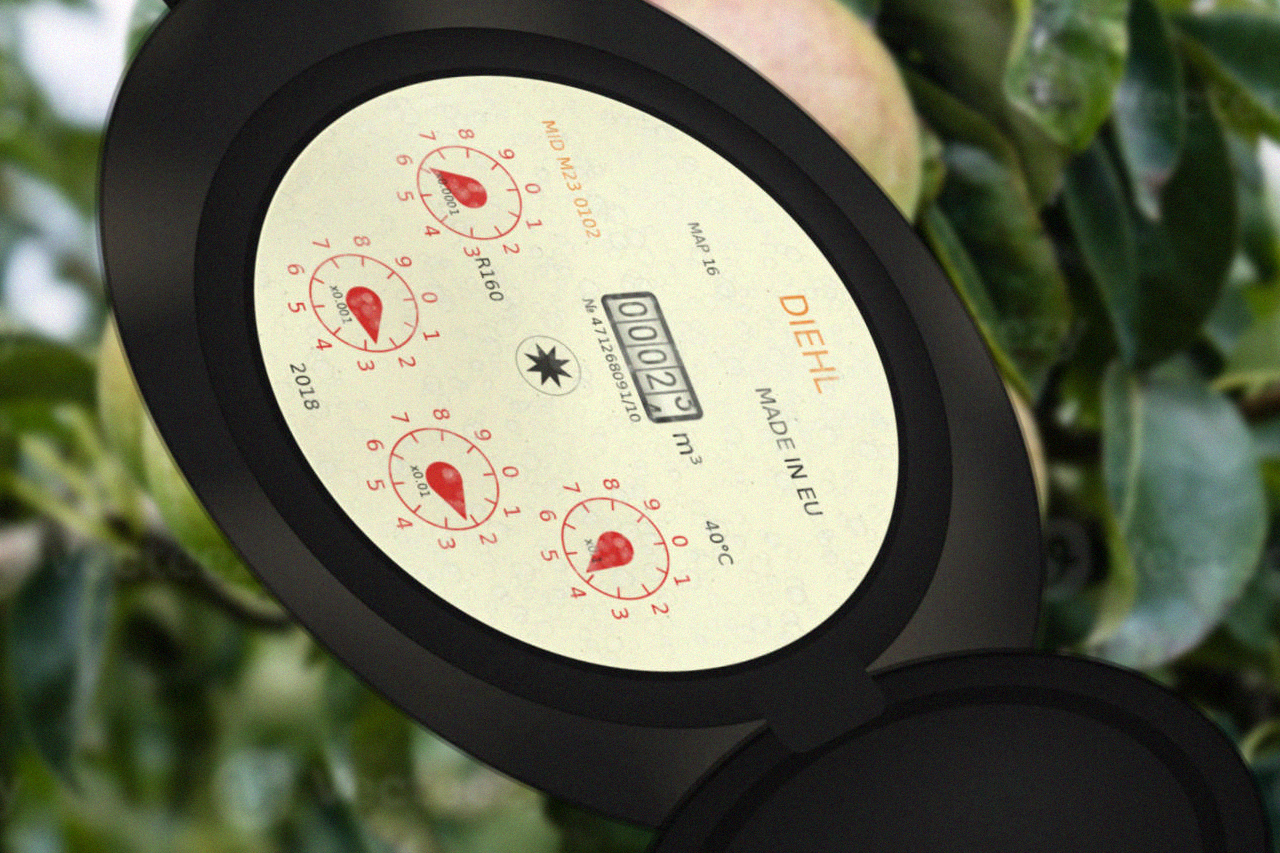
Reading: 23.4226; m³
